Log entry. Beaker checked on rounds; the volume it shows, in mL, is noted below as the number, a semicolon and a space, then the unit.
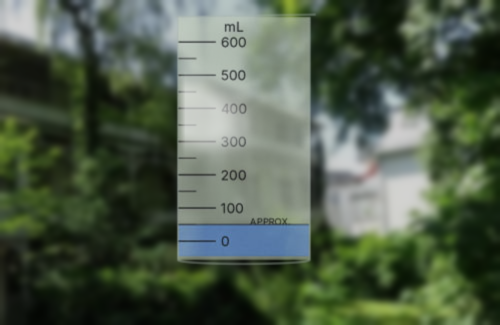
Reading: 50; mL
